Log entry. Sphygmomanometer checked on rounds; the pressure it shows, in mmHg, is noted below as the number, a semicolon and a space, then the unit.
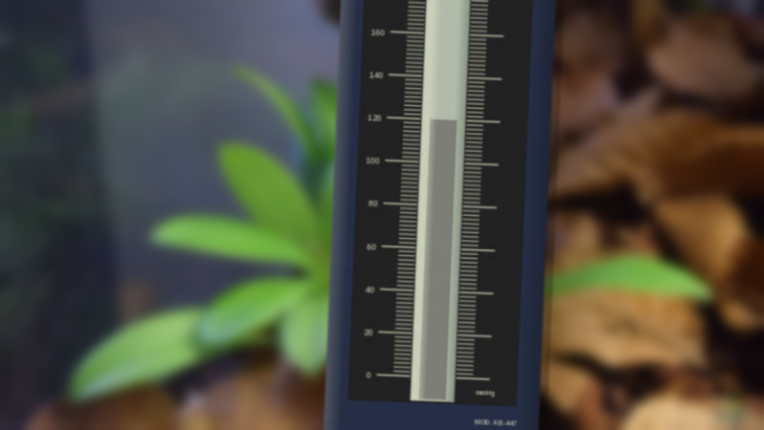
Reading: 120; mmHg
